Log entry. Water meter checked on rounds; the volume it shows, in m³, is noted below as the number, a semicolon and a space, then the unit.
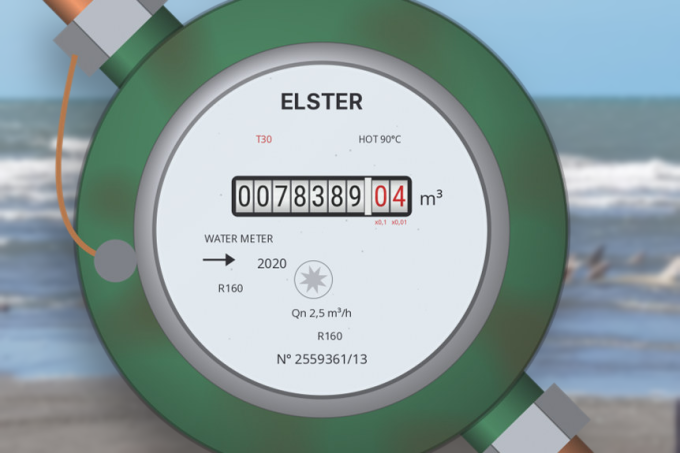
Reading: 78389.04; m³
